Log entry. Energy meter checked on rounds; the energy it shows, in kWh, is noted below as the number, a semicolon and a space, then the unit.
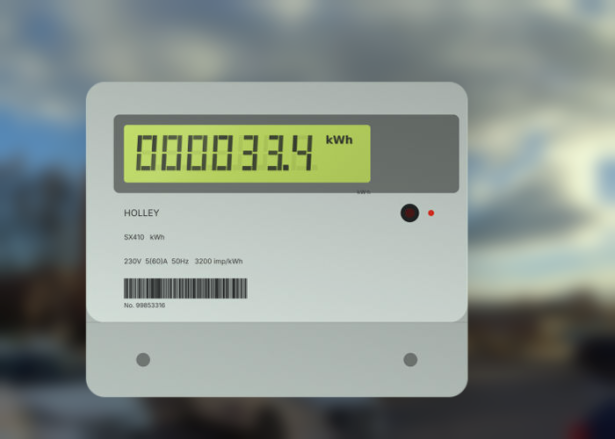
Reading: 33.4; kWh
